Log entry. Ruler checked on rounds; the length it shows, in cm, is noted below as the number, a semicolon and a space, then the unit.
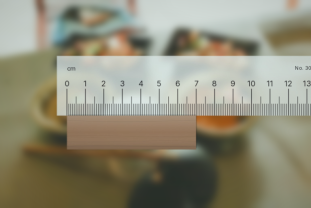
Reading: 7; cm
